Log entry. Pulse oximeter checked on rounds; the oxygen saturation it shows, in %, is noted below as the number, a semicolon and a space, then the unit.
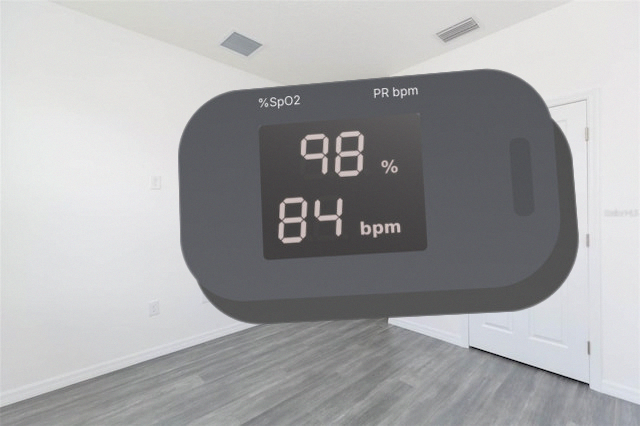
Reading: 98; %
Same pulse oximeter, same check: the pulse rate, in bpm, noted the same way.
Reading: 84; bpm
